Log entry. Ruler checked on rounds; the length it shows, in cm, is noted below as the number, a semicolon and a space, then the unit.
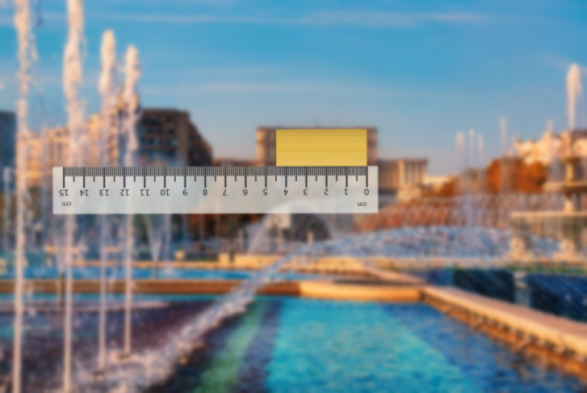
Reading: 4.5; cm
